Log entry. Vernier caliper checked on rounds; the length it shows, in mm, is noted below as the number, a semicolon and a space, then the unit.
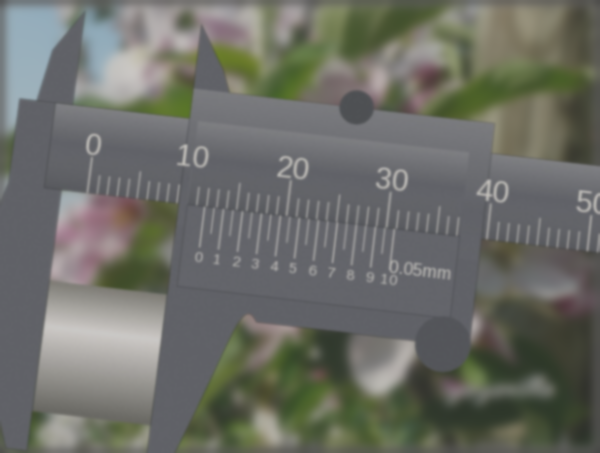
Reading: 11.8; mm
